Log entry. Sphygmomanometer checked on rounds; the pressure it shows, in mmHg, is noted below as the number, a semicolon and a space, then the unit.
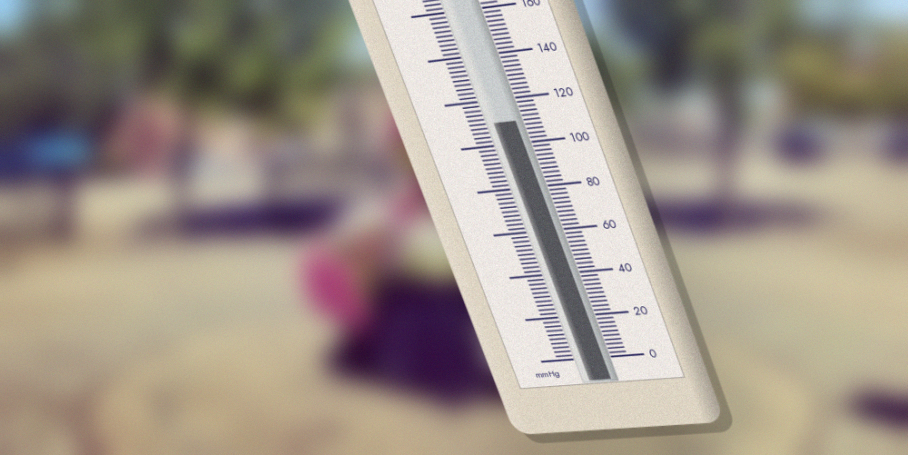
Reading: 110; mmHg
